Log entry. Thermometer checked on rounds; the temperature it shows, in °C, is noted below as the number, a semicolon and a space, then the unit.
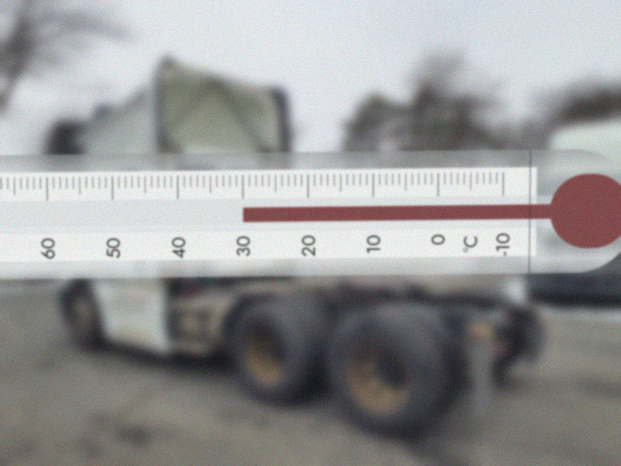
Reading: 30; °C
